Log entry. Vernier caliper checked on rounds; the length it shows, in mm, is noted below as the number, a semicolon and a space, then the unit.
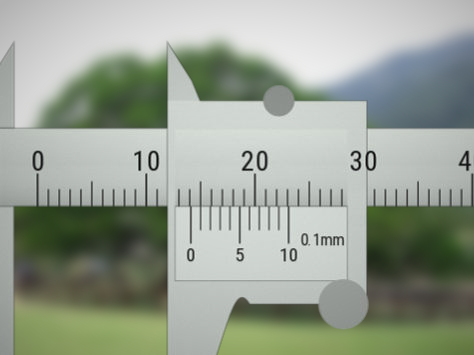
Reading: 14.1; mm
